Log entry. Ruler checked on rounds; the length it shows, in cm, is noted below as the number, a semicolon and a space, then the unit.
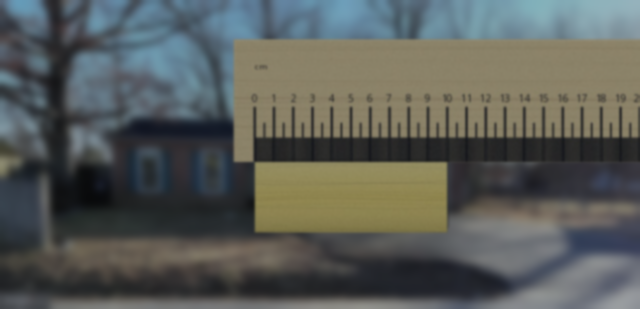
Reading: 10; cm
